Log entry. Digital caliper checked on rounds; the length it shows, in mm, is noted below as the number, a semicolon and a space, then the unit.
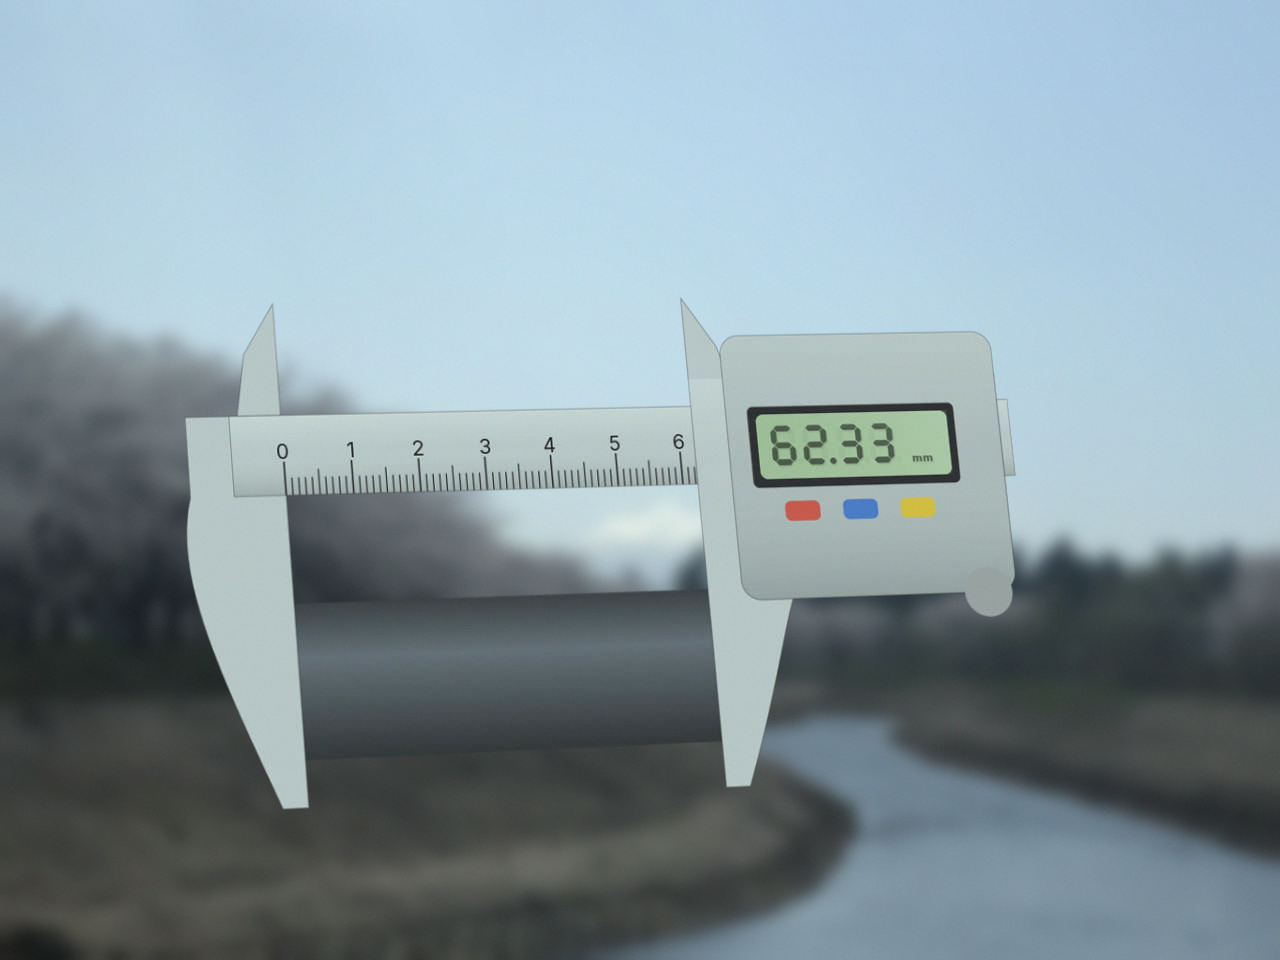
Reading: 62.33; mm
